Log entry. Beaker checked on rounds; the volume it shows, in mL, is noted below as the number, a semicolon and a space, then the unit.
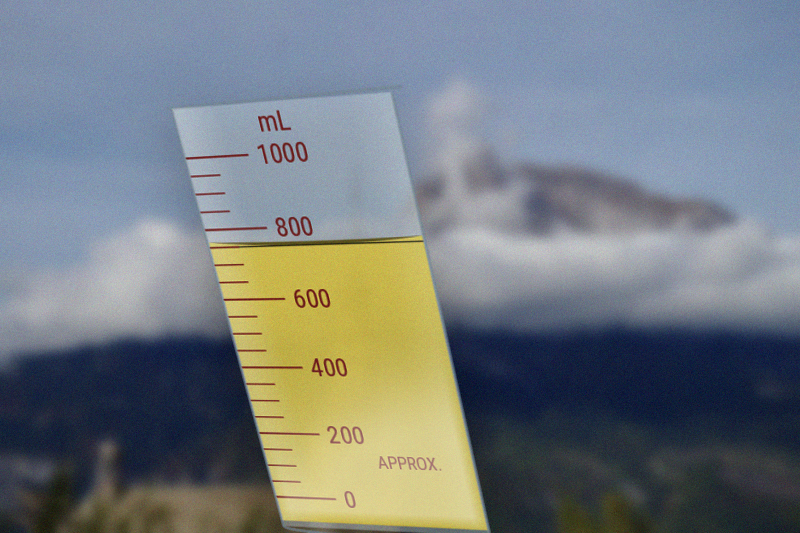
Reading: 750; mL
